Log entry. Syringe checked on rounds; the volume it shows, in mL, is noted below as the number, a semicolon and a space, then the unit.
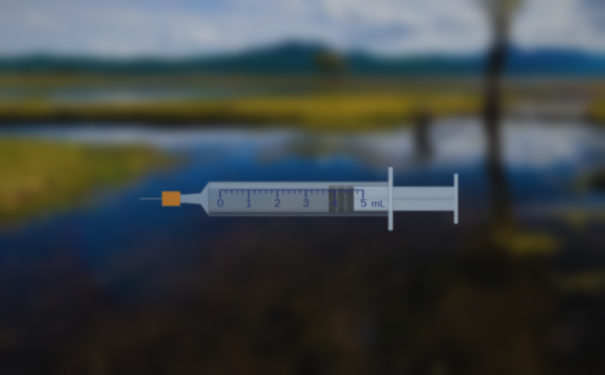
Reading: 3.8; mL
